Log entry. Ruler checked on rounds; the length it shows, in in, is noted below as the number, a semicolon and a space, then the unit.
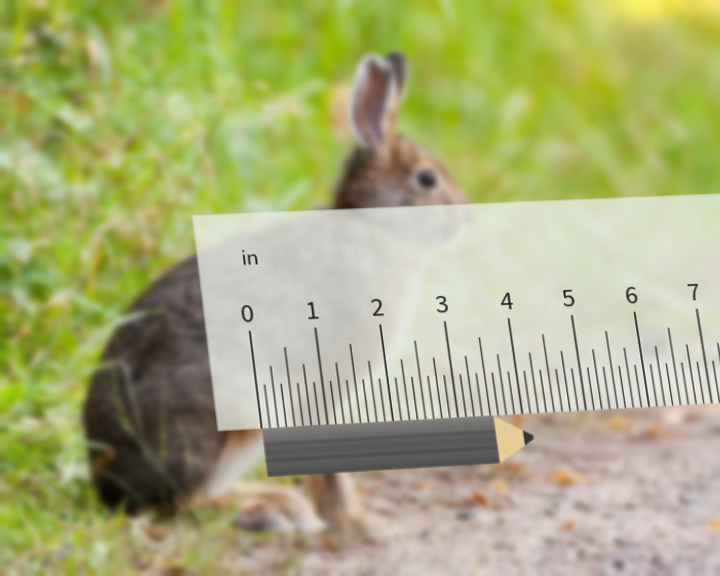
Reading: 4.125; in
